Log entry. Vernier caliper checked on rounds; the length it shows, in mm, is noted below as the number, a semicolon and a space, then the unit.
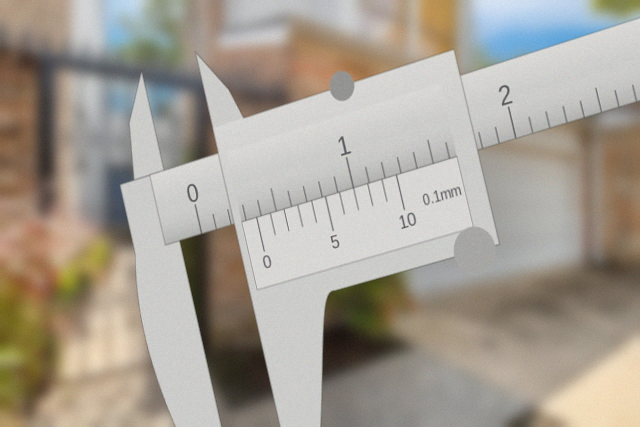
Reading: 3.7; mm
